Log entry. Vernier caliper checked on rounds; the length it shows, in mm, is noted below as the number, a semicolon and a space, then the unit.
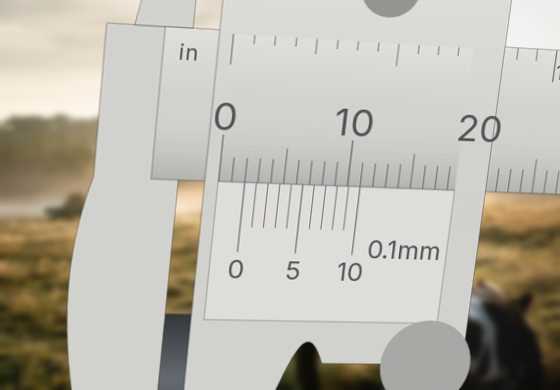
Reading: 2.0; mm
